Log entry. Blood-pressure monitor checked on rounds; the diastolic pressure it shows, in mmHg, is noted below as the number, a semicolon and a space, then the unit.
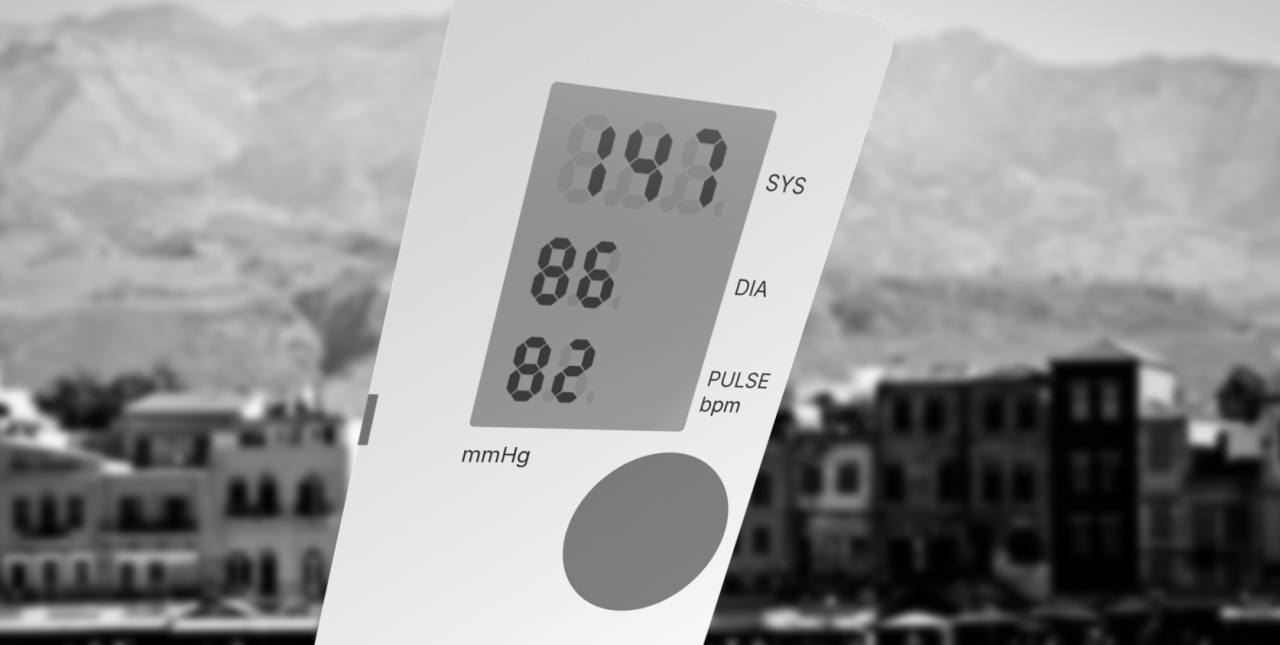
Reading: 86; mmHg
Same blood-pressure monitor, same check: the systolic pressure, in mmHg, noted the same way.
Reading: 147; mmHg
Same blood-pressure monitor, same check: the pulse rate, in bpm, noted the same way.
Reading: 82; bpm
